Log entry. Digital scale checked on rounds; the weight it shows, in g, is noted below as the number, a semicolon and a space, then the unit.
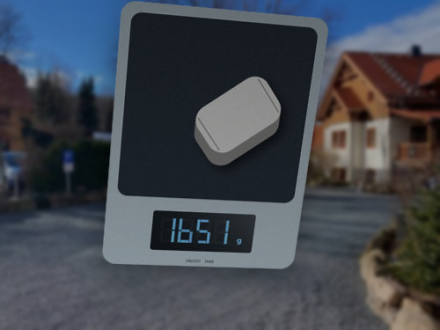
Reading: 1651; g
